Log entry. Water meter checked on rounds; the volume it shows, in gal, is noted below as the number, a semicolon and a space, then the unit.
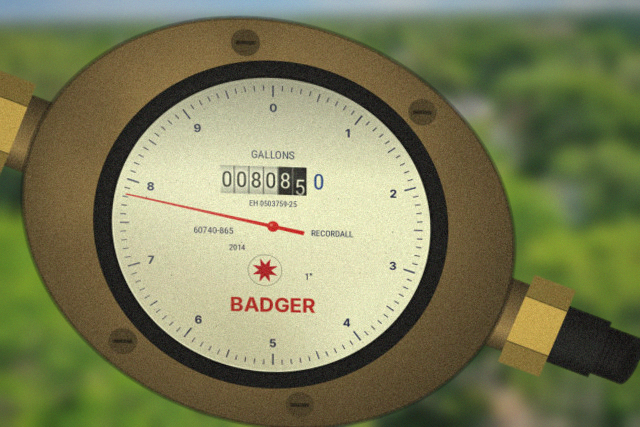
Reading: 80847.8; gal
